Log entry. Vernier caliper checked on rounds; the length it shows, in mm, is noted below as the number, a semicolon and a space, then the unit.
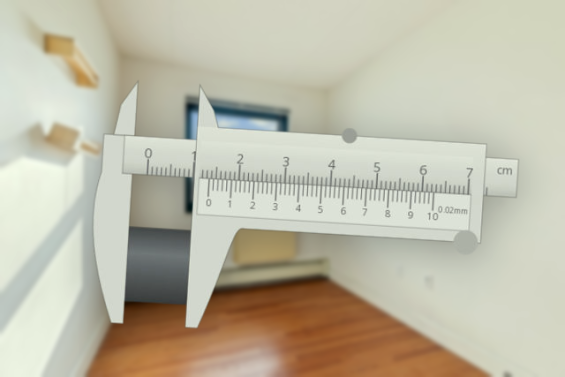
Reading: 13.5; mm
